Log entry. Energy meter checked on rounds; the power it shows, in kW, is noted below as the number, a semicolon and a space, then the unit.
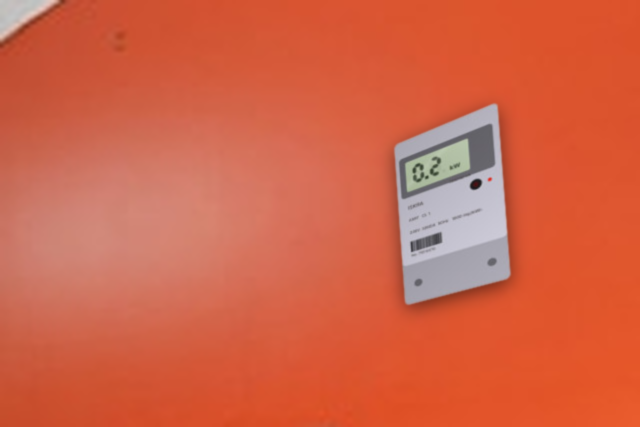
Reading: 0.2; kW
